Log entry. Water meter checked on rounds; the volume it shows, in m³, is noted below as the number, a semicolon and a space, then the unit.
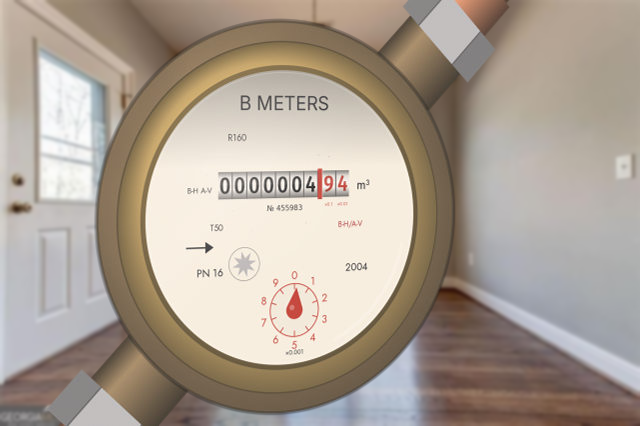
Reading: 4.940; m³
